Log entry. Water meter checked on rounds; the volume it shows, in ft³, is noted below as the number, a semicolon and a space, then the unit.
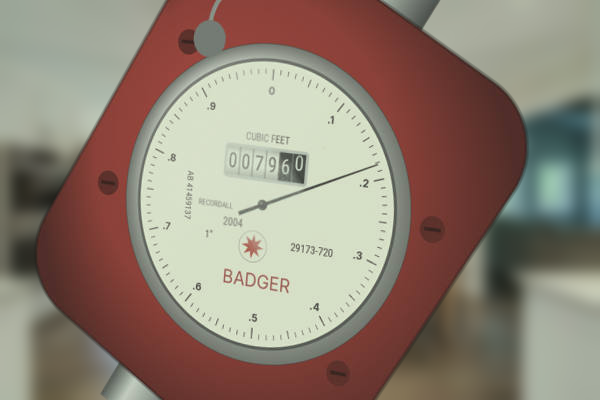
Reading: 7960.18; ft³
